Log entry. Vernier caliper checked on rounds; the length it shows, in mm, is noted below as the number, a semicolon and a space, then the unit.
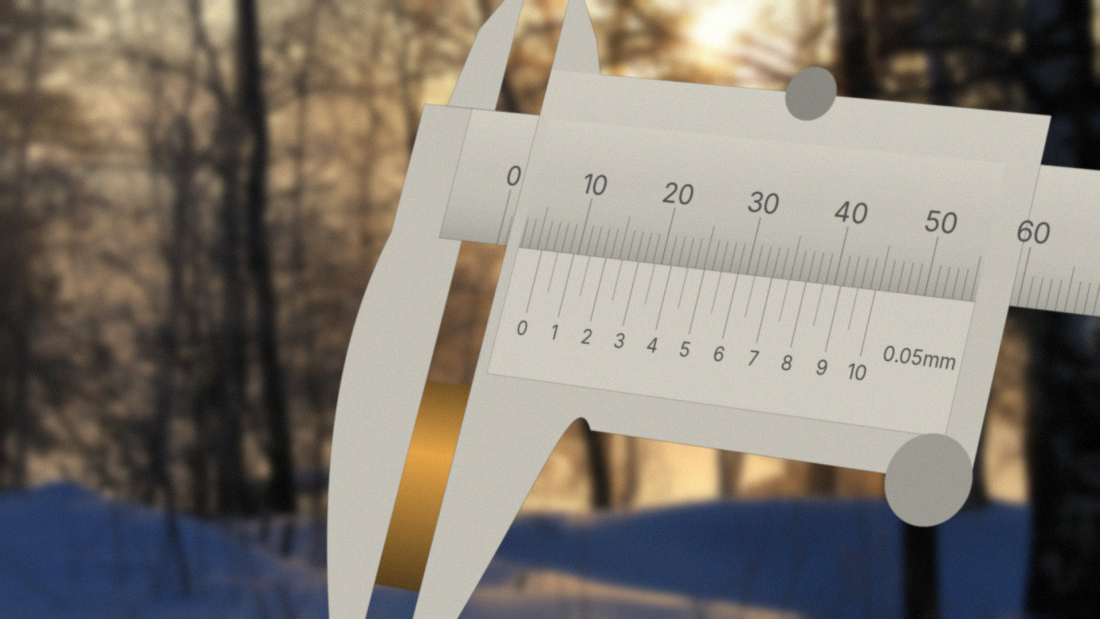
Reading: 5.6; mm
